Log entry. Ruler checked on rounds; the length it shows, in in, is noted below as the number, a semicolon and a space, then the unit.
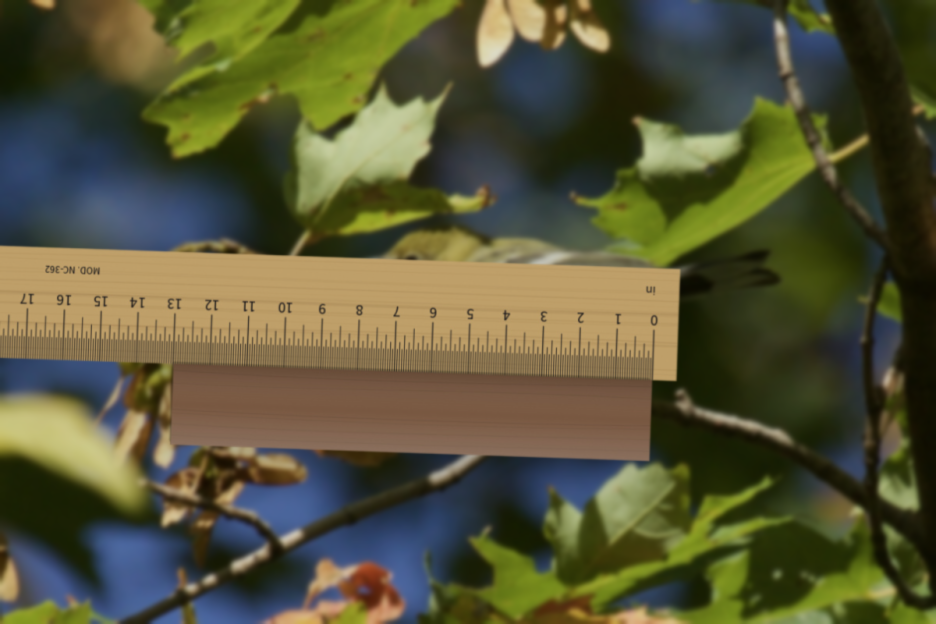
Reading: 13; in
